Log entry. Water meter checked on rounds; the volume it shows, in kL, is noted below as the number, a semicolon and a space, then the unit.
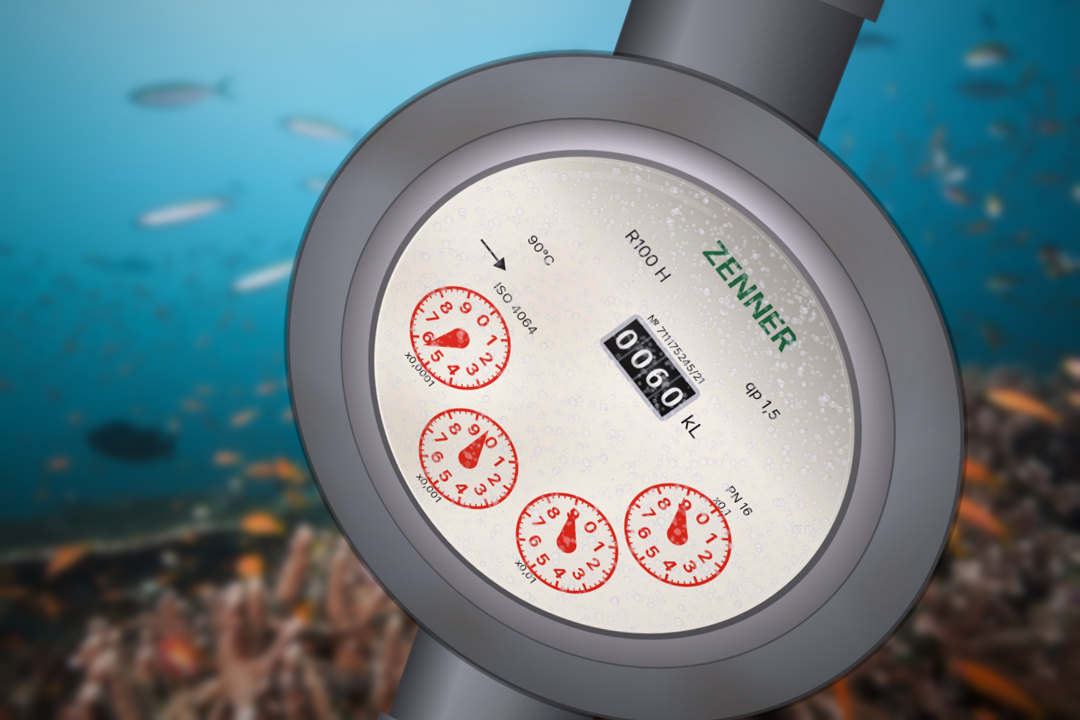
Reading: 60.8895; kL
